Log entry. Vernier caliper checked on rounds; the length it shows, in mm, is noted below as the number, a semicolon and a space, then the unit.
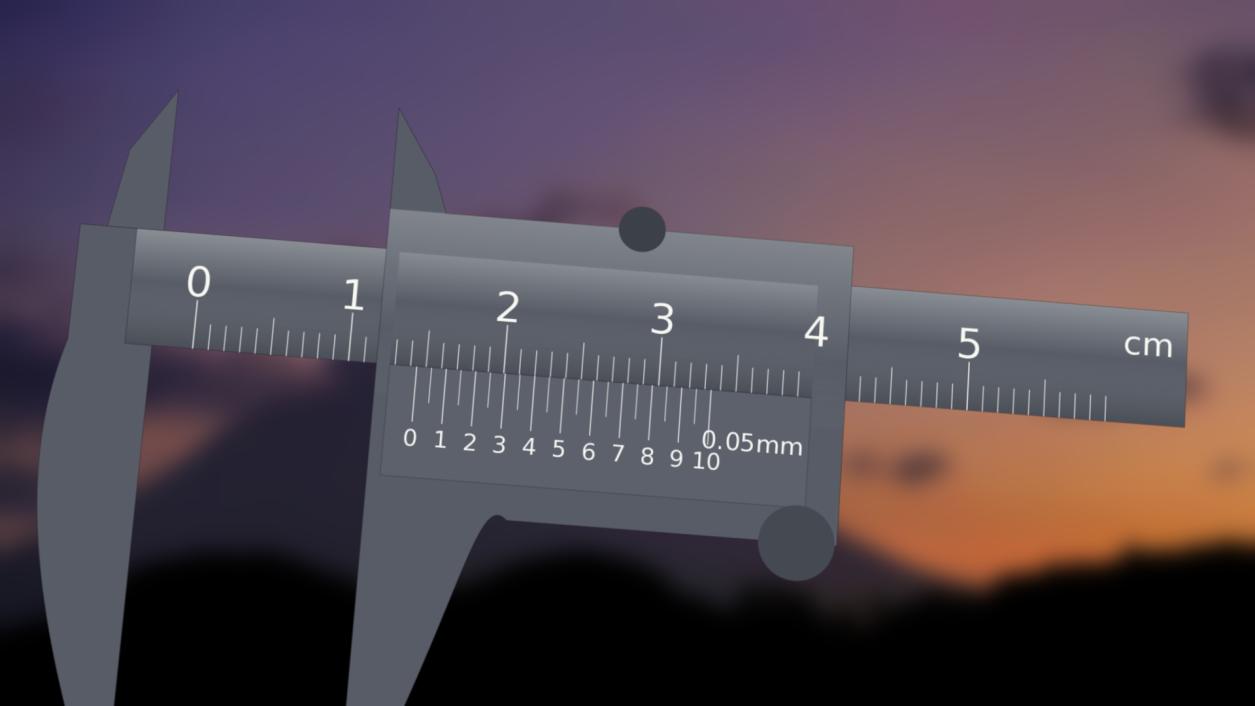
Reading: 14.4; mm
